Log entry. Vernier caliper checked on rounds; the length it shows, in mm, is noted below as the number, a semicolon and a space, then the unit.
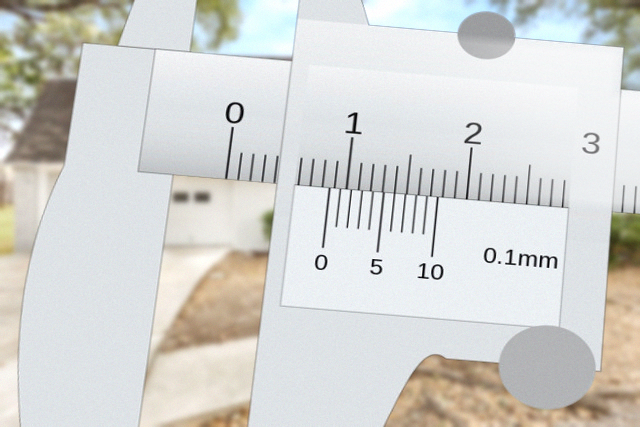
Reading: 8.6; mm
